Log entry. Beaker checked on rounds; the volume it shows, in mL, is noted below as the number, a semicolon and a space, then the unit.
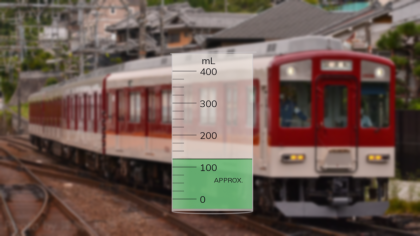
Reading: 125; mL
